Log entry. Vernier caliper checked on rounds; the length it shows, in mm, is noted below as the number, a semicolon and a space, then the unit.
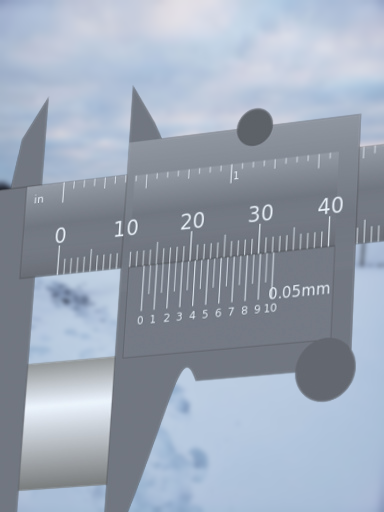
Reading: 13.2; mm
